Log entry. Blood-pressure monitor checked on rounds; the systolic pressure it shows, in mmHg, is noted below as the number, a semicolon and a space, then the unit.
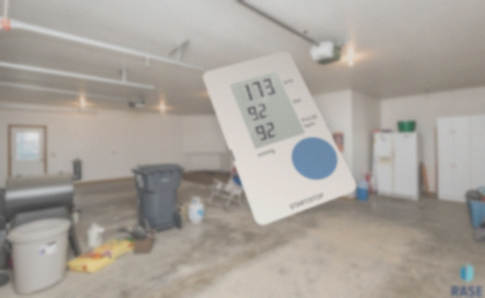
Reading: 173; mmHg
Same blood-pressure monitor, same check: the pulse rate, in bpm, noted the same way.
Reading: 92; bpm
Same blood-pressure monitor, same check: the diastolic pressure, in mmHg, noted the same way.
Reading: 92; mmHg
